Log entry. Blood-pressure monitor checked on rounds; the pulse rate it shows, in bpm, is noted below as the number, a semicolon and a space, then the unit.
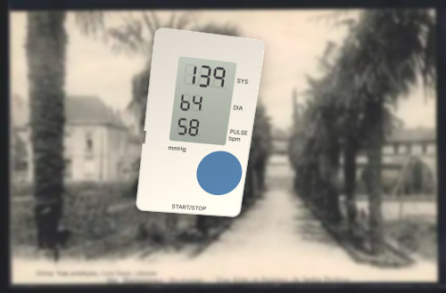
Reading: 58; bpm
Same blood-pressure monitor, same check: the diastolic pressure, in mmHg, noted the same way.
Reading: 64; mmHg
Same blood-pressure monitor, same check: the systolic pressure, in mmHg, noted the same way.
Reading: 139; mmHg
